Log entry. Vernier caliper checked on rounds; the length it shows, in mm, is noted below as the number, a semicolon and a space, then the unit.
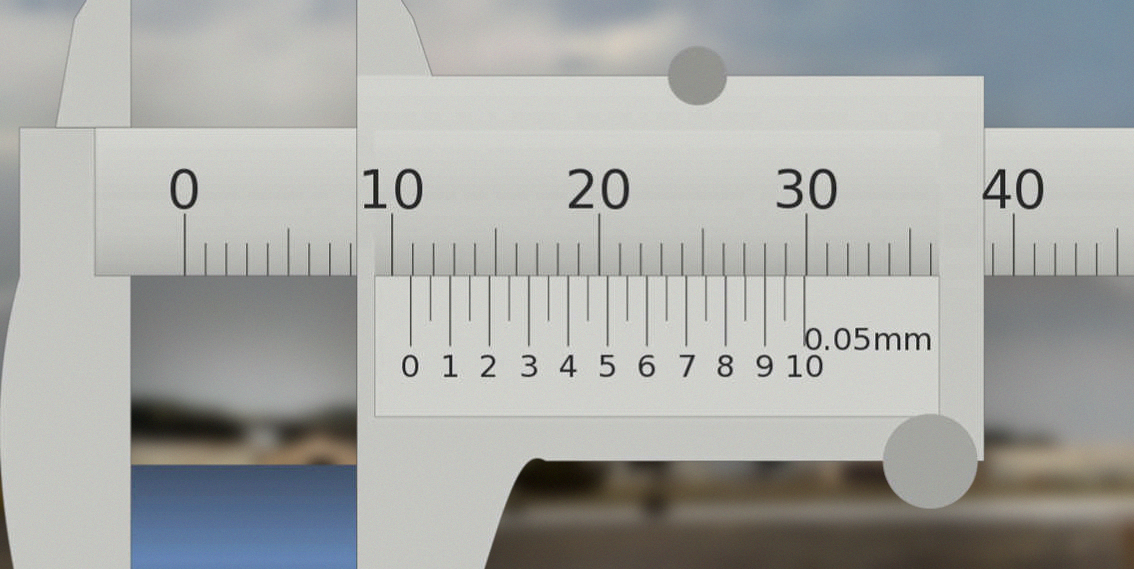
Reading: 10.9; mm
